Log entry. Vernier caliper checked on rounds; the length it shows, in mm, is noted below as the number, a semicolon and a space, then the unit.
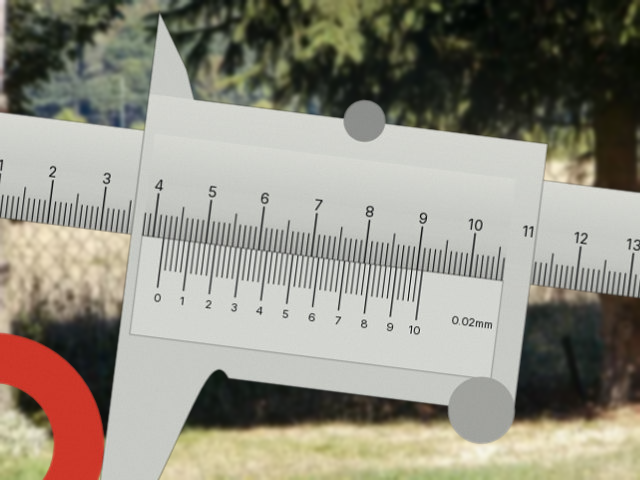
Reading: 42.0; mm
